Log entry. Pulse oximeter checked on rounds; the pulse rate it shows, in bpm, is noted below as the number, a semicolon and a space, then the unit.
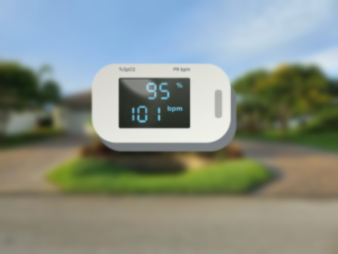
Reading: 101; bpm
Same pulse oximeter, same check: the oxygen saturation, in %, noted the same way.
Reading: 95; %
